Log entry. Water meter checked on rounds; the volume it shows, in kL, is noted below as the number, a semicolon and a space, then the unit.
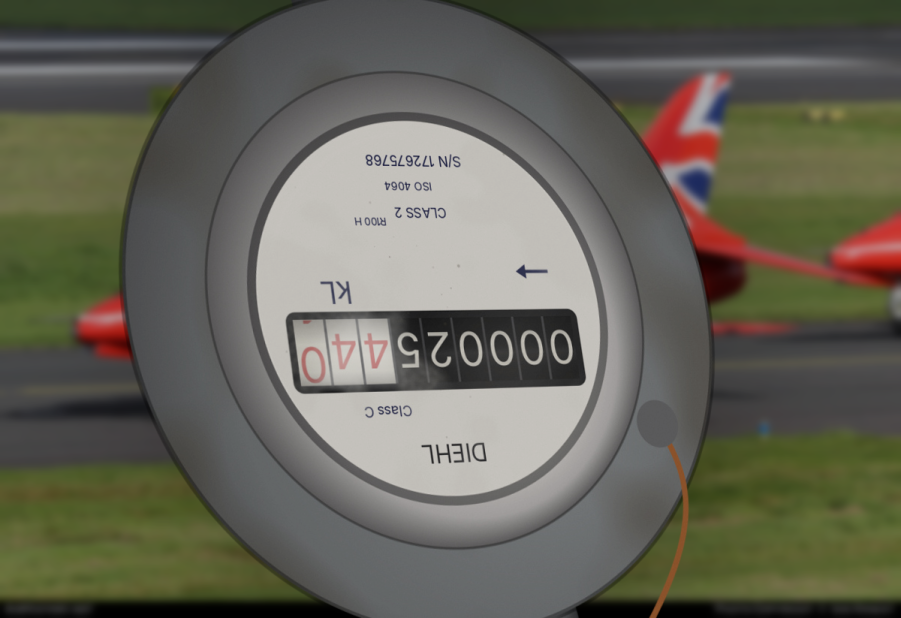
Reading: 25.440; kL
